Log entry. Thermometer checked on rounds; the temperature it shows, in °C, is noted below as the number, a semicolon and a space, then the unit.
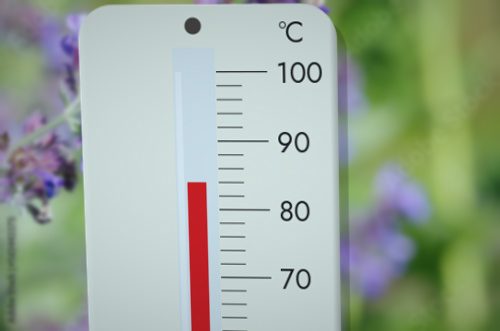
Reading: 84; °C
